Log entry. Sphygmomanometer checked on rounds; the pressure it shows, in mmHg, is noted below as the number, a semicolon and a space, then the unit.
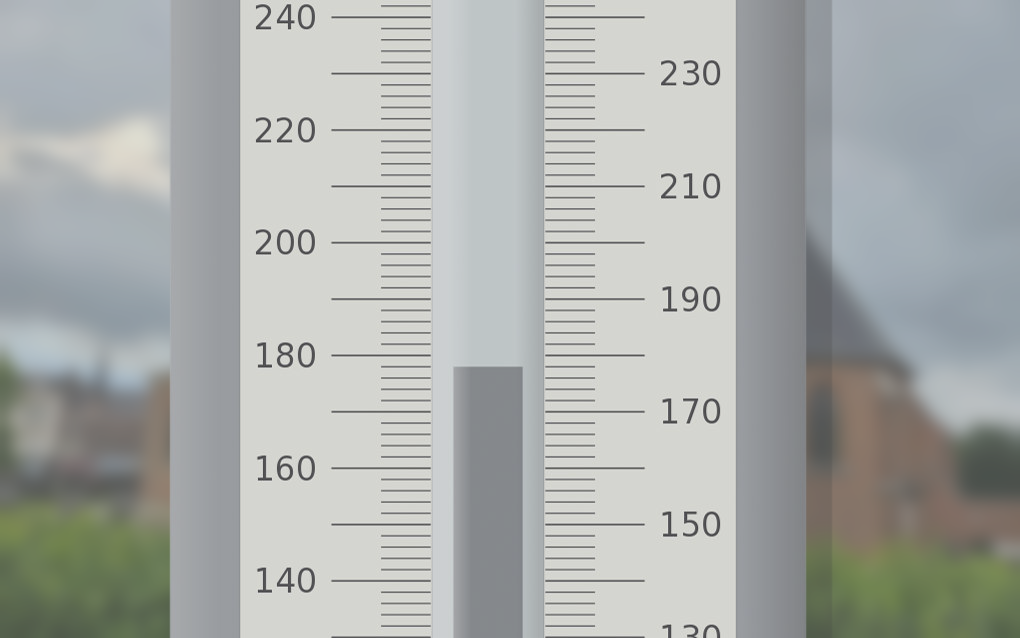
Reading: 178; mmHg
